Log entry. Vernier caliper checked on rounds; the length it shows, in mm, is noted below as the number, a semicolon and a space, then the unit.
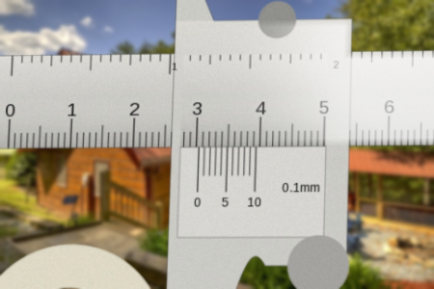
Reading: 30.4; mm
